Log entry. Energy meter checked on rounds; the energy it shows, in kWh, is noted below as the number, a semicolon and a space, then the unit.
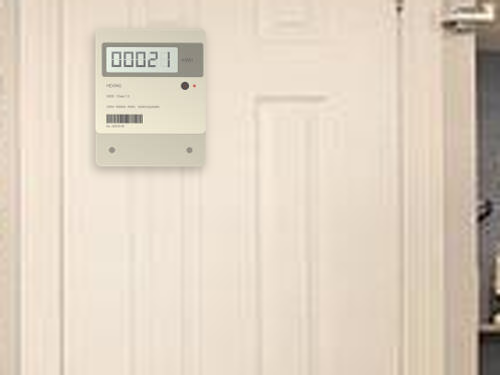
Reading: 21; kWh
